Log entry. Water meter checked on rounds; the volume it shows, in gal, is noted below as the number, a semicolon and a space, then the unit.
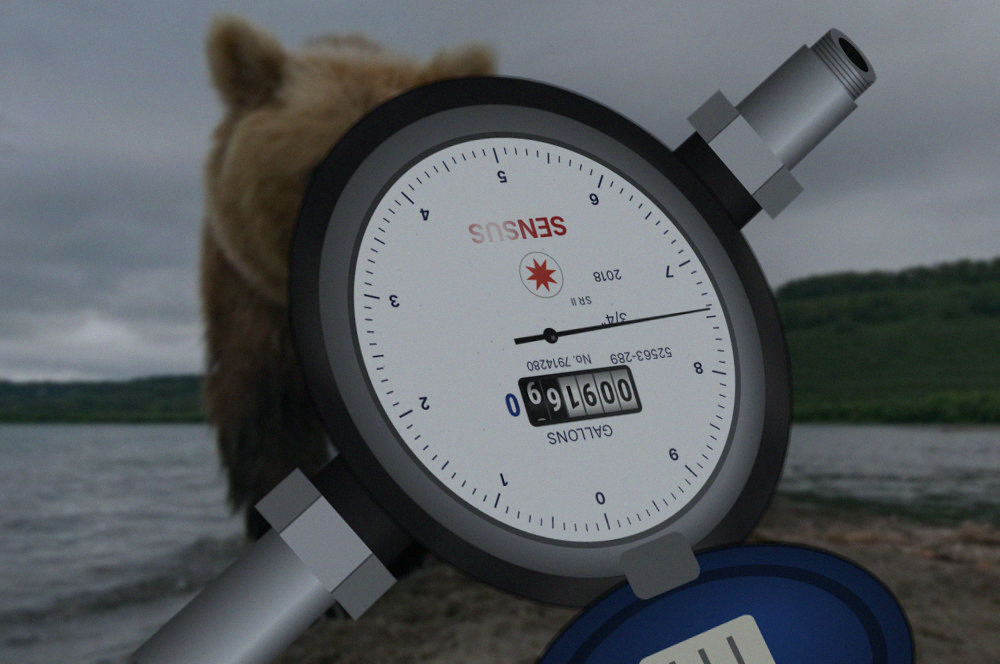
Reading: 91687.4; gal
